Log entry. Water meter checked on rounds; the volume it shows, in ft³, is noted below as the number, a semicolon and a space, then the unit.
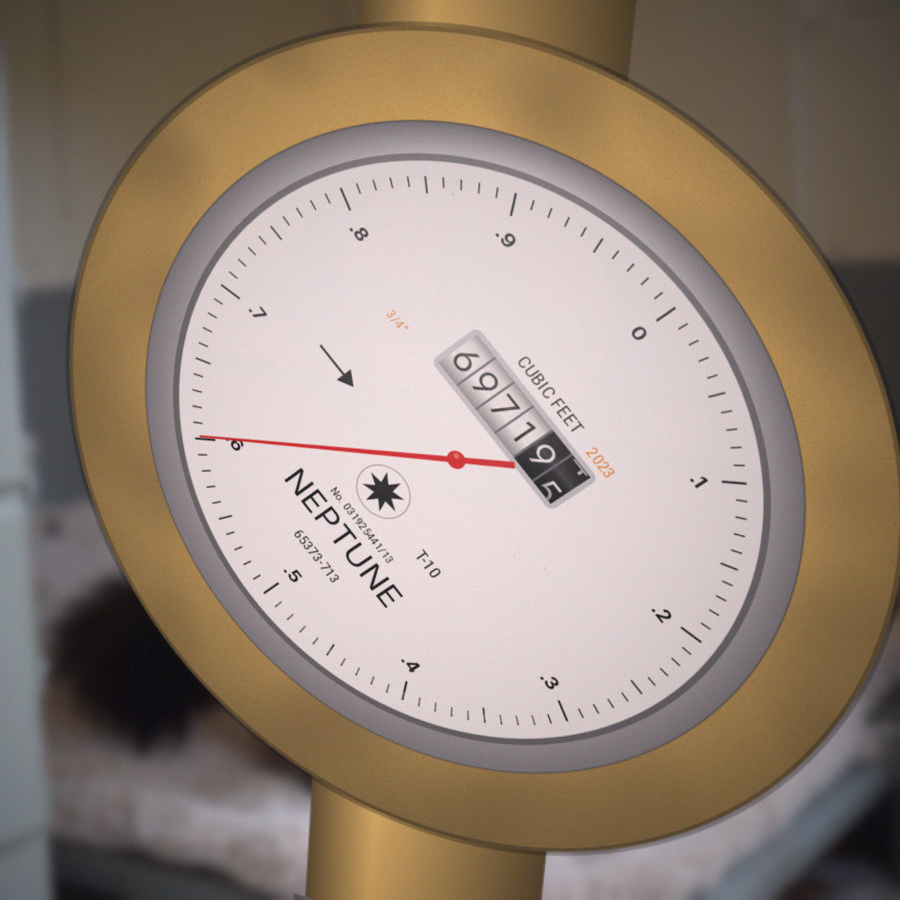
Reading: 697194.60; ft³
